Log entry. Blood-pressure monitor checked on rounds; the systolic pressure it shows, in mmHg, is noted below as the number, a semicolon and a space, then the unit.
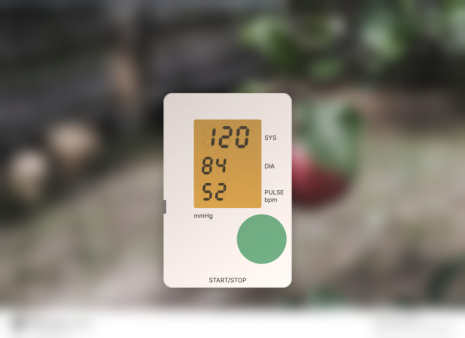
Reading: 120; mmHg
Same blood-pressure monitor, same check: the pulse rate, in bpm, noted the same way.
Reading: 52; bpm
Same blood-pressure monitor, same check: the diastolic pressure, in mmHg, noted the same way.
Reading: 84; mmHg
